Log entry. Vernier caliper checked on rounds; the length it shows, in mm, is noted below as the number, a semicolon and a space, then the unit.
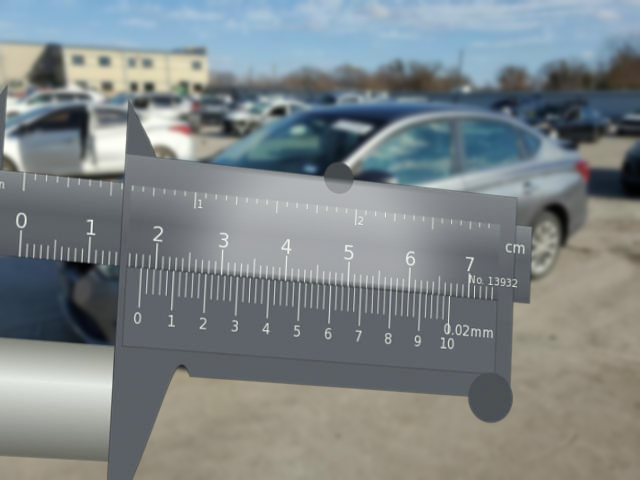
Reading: 17.8; mm
